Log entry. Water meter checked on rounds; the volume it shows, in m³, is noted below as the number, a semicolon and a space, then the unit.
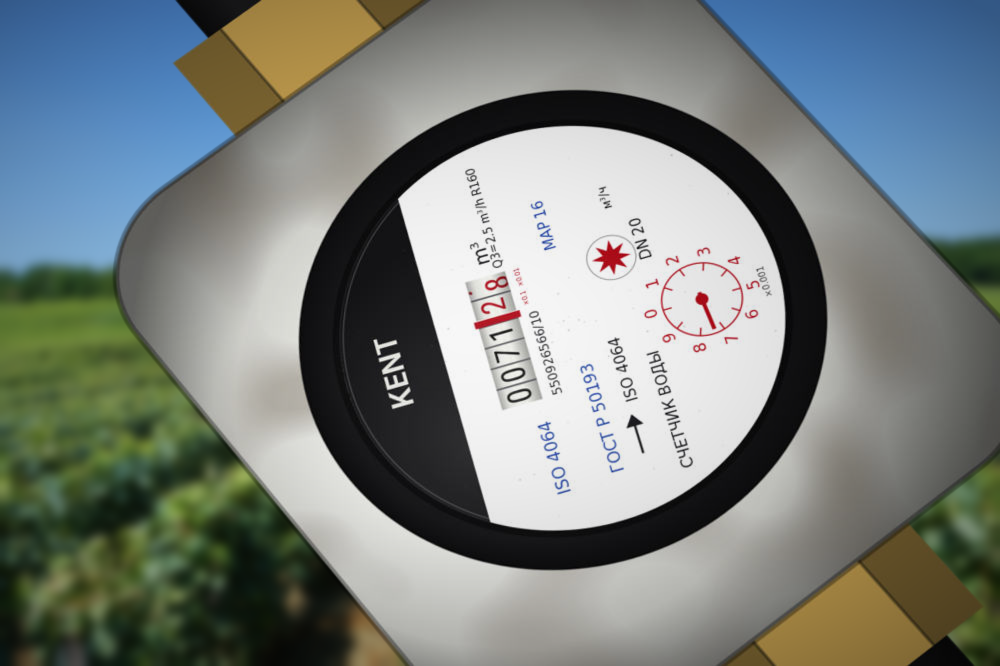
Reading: 71.277; m³
